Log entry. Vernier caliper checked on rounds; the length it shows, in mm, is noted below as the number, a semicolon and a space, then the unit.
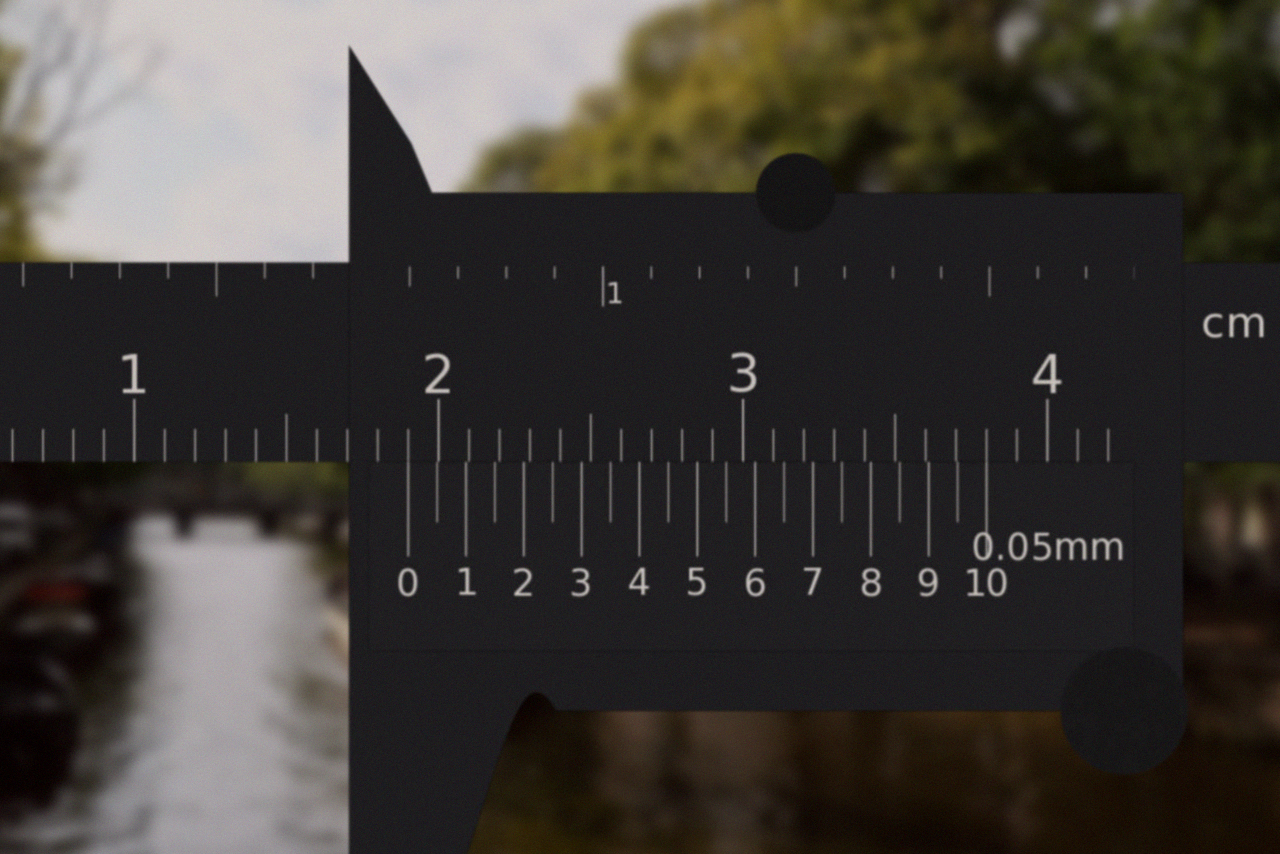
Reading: 19.00; mm
